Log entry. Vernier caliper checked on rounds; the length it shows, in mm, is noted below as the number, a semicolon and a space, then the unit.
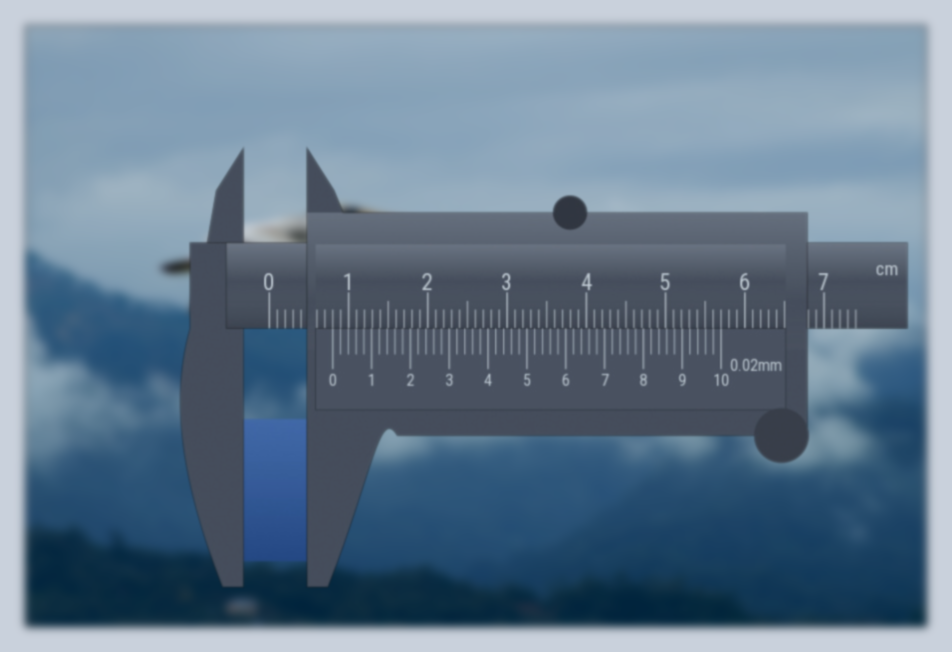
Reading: 8.0; mm
